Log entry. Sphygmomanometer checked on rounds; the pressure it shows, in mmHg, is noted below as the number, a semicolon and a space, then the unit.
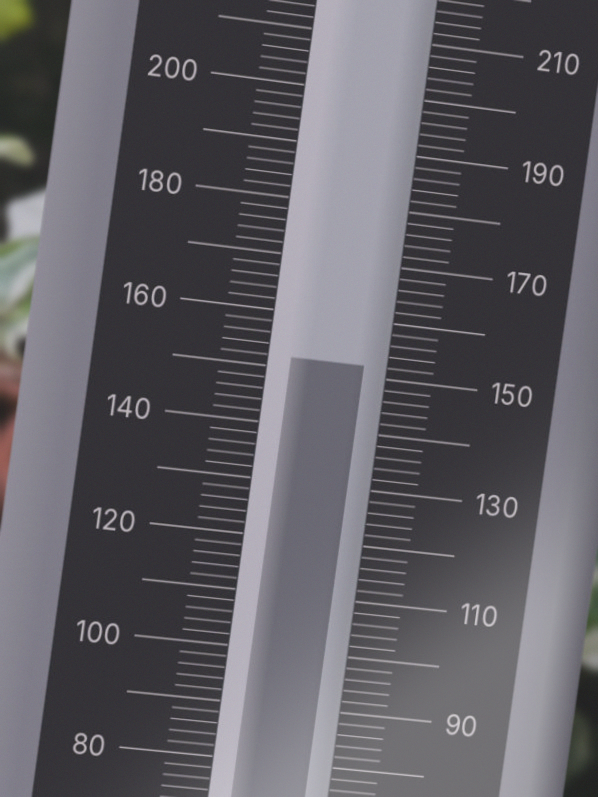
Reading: 152; mmHg
